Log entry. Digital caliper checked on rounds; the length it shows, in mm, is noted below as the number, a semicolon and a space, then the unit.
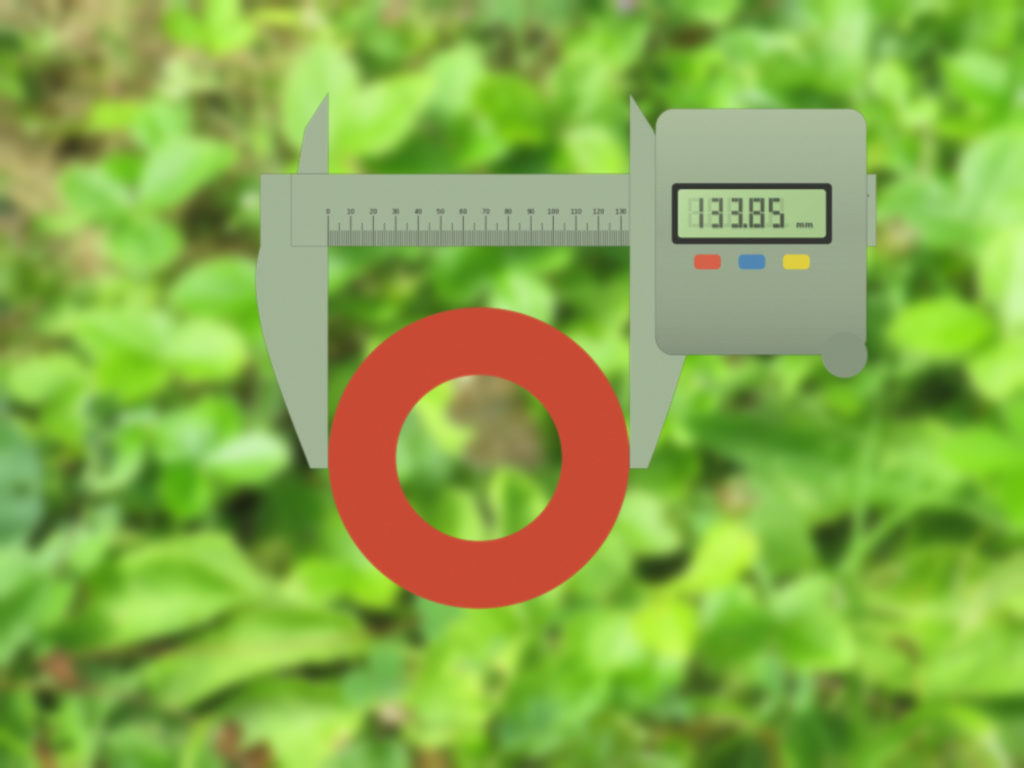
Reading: 133.85; mm
